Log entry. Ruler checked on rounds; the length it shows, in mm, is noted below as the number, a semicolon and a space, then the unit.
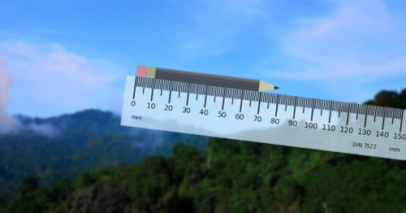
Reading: 80; mm
